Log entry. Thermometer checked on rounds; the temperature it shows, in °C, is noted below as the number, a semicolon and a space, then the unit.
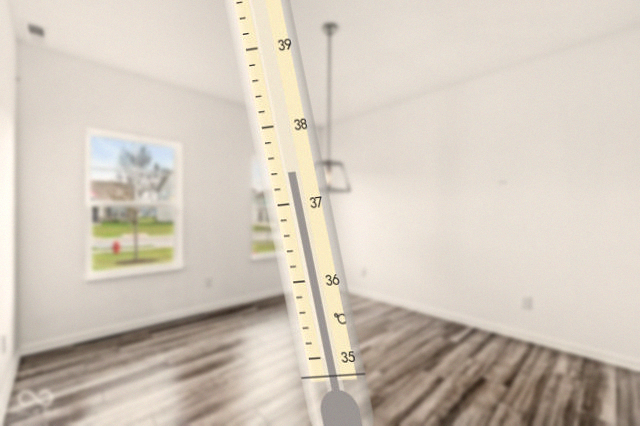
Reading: 37.4; °C
